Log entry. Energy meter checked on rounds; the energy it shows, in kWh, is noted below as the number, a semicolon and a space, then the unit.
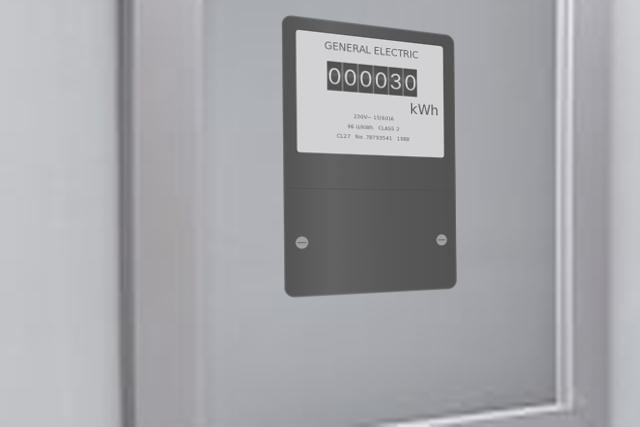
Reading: 30; kWh
